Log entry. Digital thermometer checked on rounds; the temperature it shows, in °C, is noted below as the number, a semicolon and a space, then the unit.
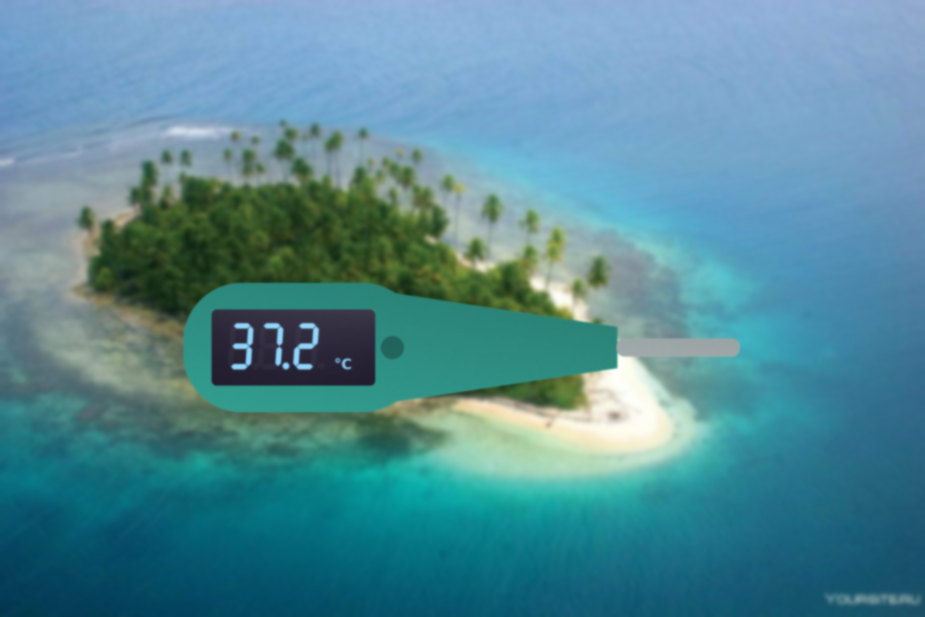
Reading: 37.2; °C
